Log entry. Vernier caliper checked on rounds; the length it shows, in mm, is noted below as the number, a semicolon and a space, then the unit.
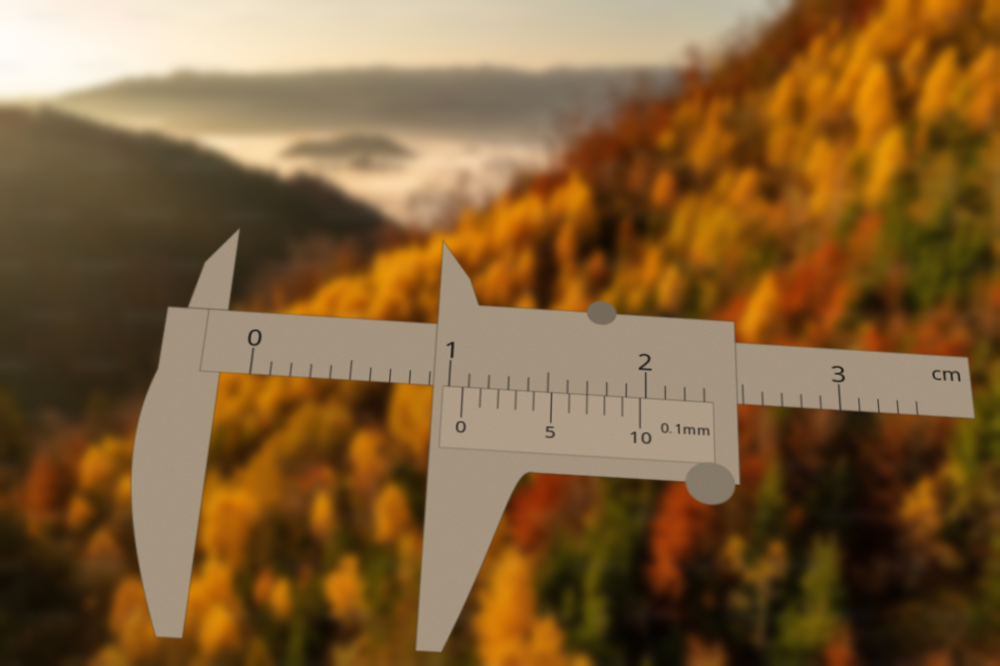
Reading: 10.7; mm
